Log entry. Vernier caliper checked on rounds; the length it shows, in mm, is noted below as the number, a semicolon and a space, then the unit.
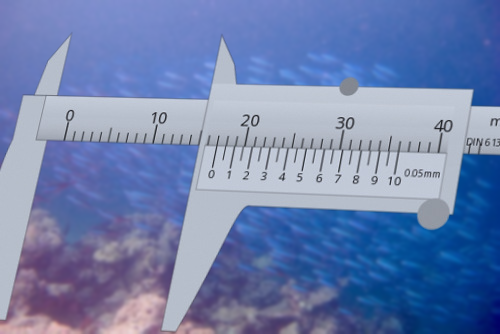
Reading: 17.0; mm
